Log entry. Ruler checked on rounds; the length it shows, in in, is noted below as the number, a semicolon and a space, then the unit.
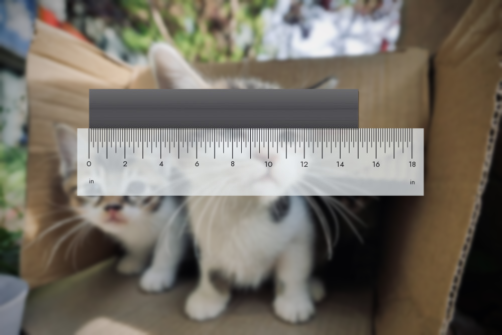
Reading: 15; in
